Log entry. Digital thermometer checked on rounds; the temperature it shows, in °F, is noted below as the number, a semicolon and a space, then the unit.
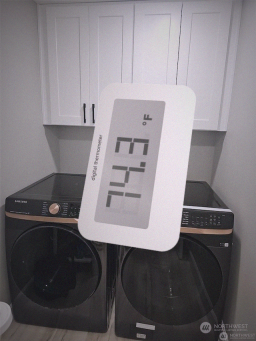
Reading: 74.3; °F
